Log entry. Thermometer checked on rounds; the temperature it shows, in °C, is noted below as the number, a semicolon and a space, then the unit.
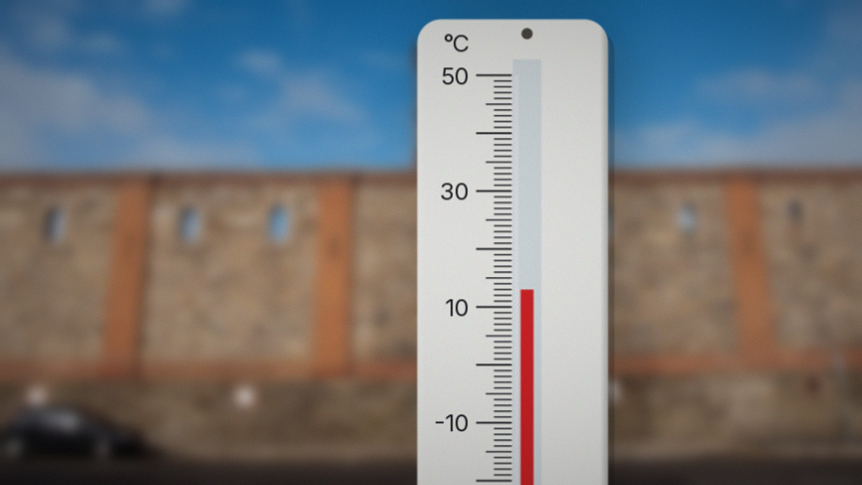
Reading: 13; °C
